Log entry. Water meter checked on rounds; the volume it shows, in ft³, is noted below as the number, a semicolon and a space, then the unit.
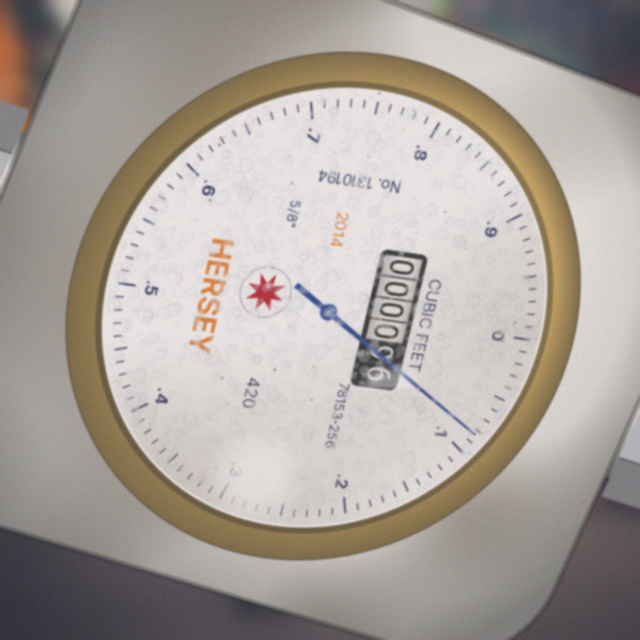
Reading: 96.08; ft³
